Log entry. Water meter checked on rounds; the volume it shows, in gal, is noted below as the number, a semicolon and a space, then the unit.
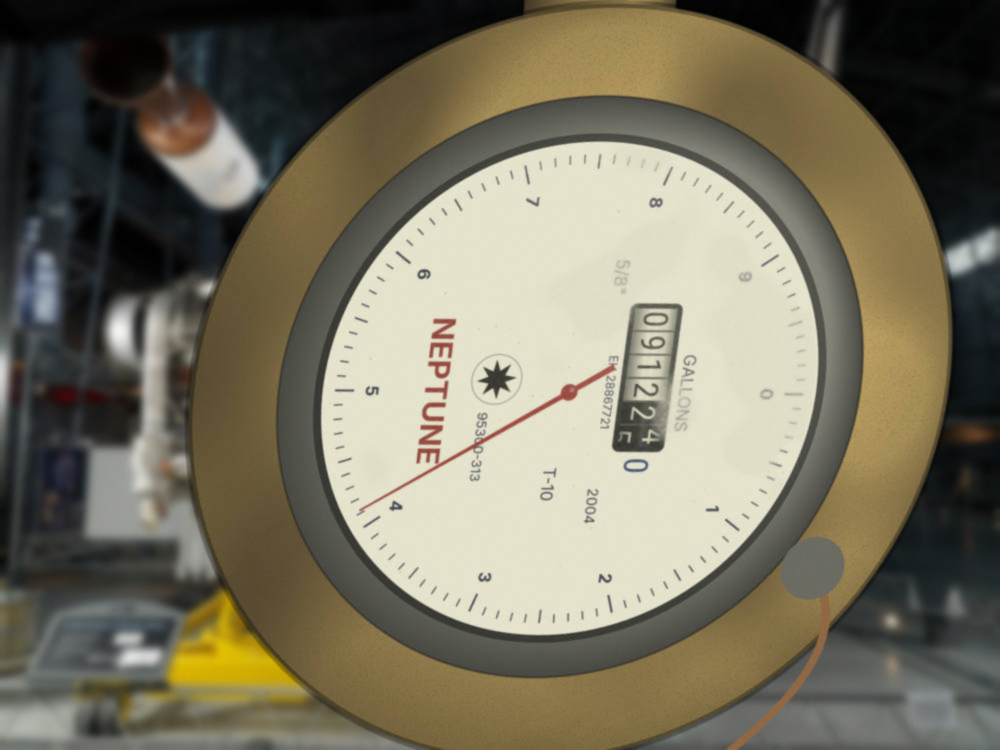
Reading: 912244.1; gal
